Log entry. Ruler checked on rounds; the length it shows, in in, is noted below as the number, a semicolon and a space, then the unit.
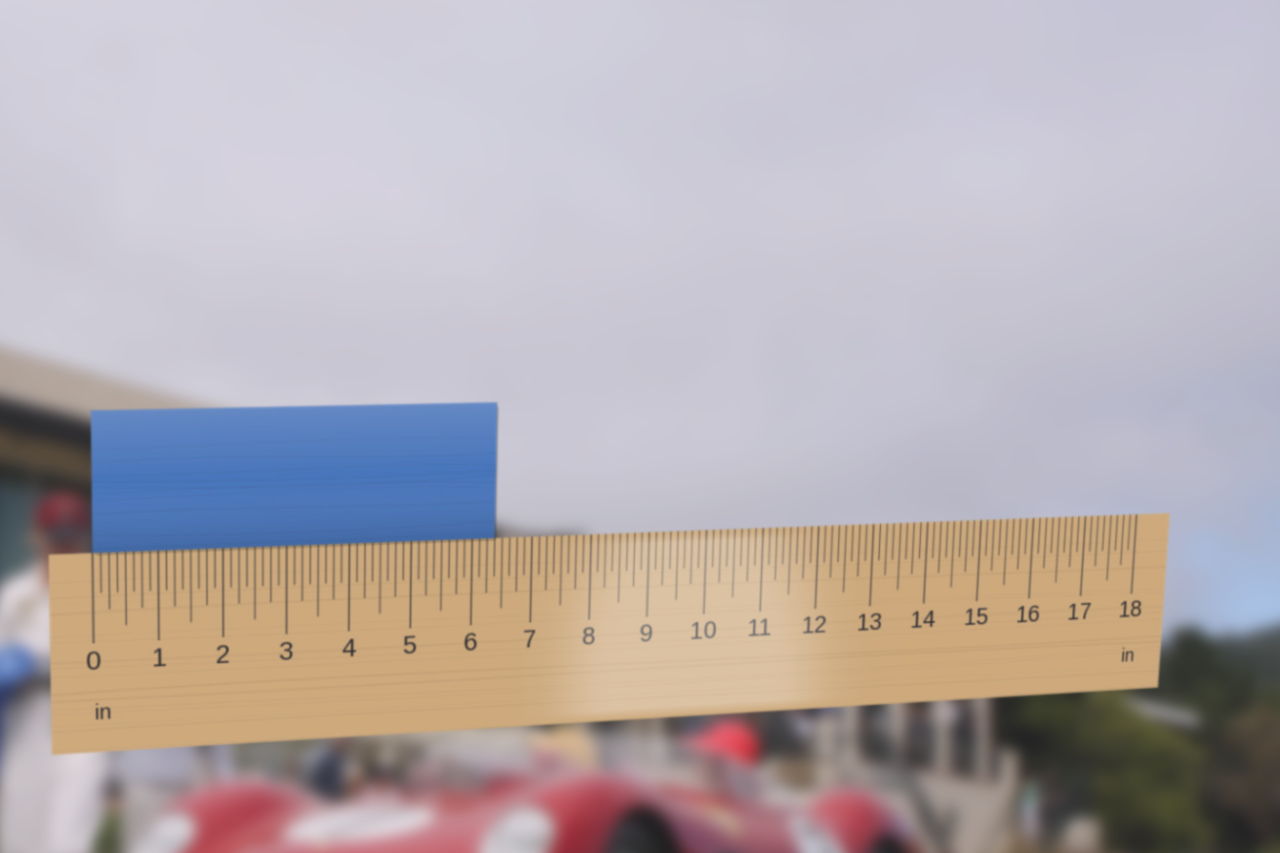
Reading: 6.375; in
